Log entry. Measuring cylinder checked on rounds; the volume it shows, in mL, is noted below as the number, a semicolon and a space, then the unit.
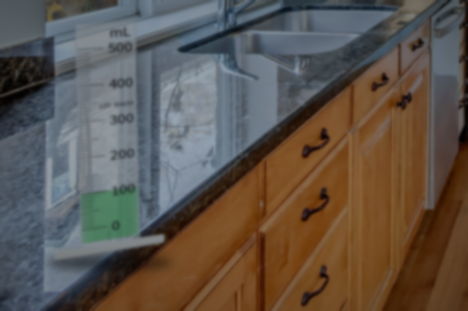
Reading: 100; mL
